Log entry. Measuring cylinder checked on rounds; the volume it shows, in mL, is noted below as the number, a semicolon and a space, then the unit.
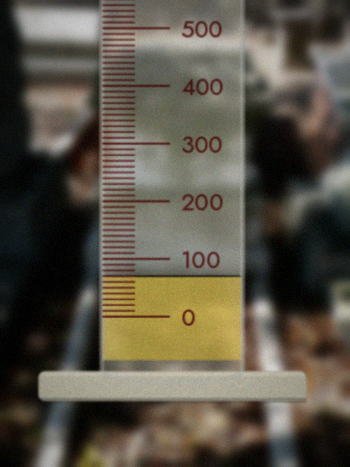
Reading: 70; mL
